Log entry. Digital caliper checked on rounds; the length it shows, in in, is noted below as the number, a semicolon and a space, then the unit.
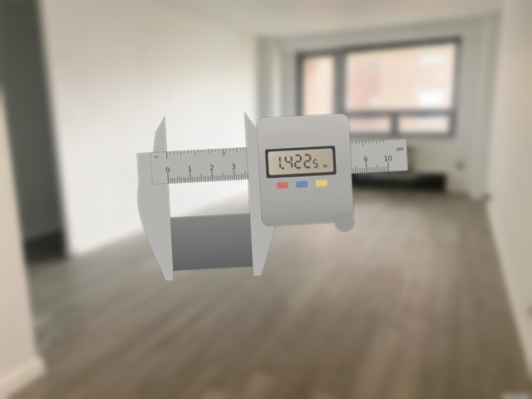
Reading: 1.4225; in
